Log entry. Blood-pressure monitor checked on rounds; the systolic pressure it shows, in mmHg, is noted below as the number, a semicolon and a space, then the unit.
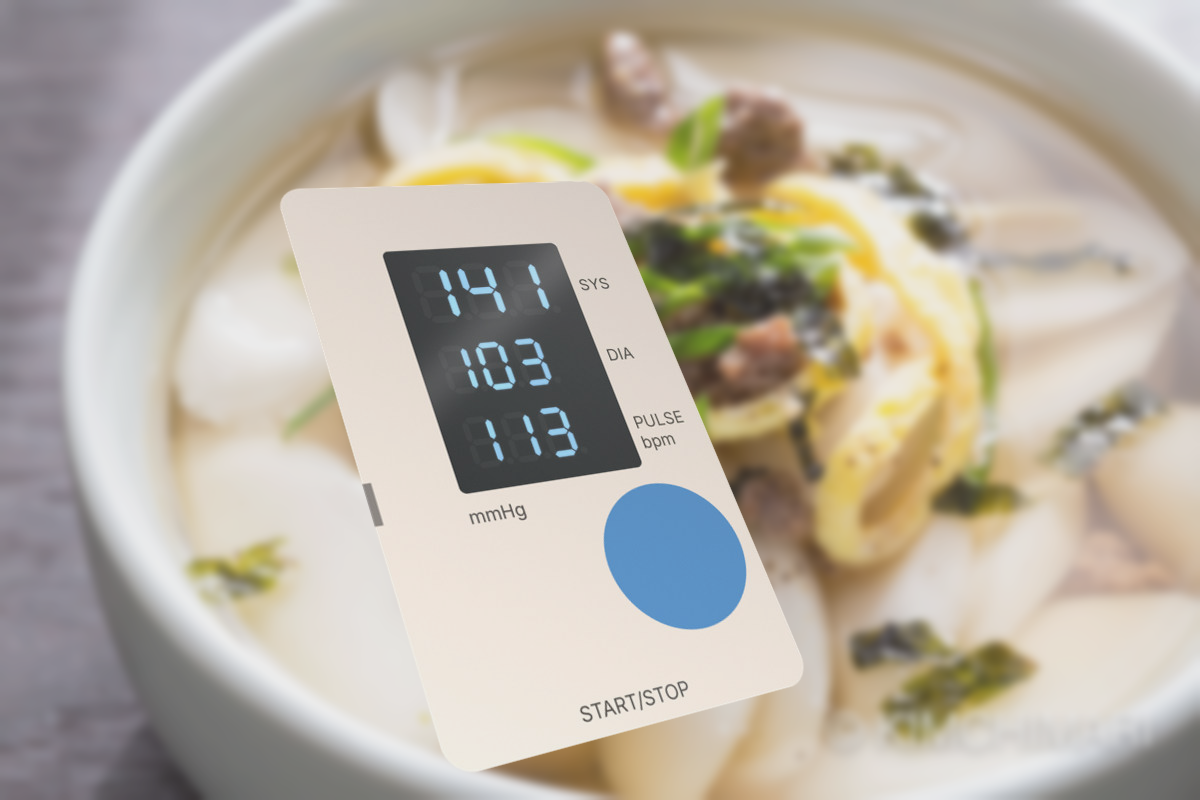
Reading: 141; mmHg
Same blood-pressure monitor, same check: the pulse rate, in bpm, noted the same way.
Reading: 113; bpm
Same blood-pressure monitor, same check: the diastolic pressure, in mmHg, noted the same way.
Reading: 103; mmHg
